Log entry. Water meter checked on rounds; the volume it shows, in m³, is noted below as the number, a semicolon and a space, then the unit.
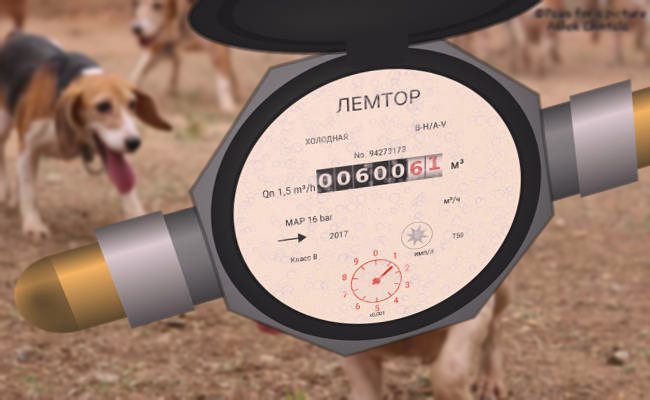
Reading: 600.611; m³
